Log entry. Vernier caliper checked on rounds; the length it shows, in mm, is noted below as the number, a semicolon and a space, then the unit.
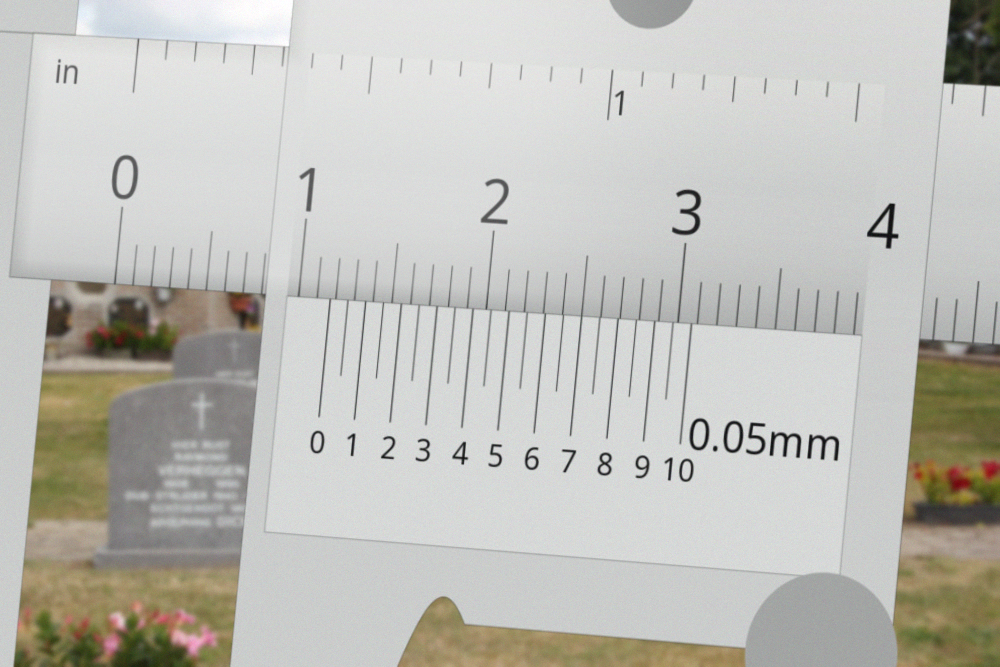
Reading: 11.7; mm
